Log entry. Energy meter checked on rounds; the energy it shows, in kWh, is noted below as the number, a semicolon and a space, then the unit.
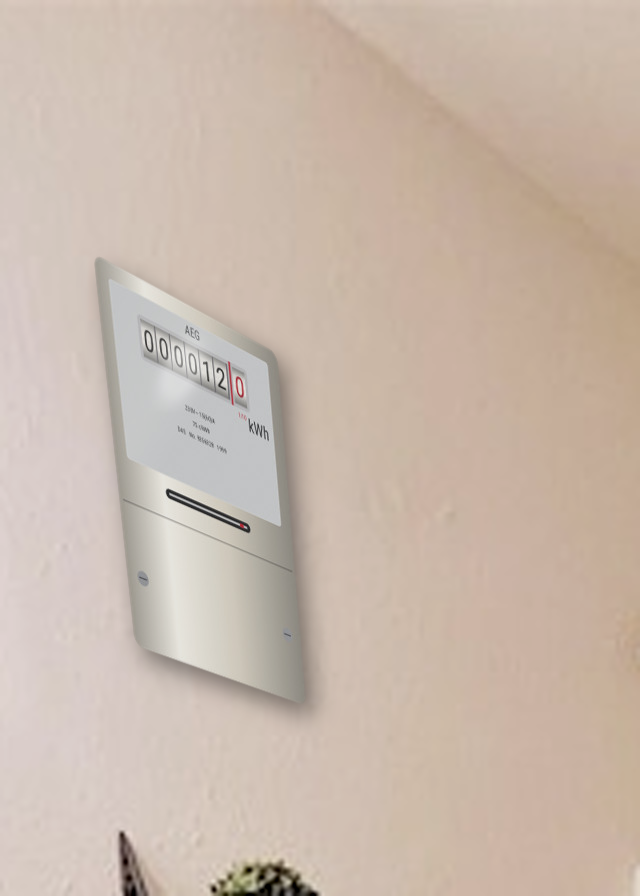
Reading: 12.0; kWh
